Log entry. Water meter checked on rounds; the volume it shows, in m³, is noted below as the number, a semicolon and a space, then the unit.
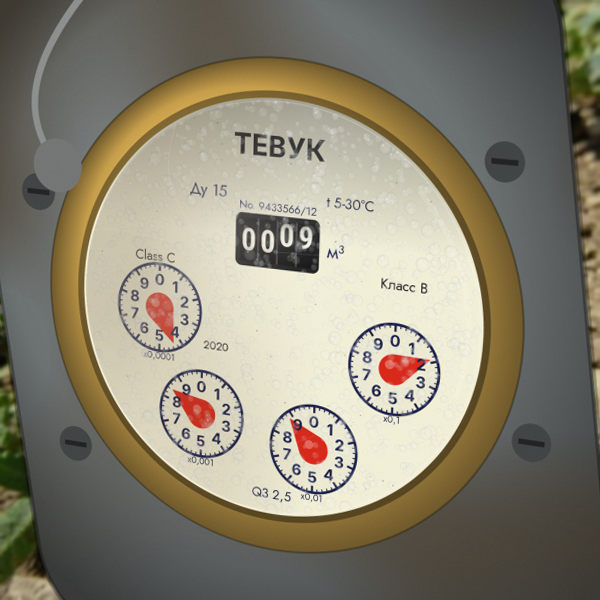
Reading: 9.1884; m³
